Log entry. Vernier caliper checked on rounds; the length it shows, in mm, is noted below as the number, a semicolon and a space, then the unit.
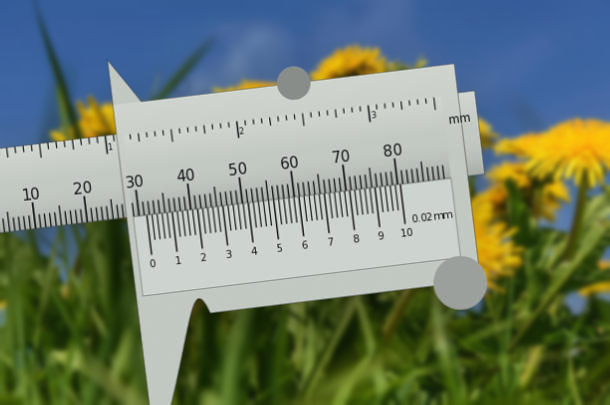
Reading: 31.5; mm
